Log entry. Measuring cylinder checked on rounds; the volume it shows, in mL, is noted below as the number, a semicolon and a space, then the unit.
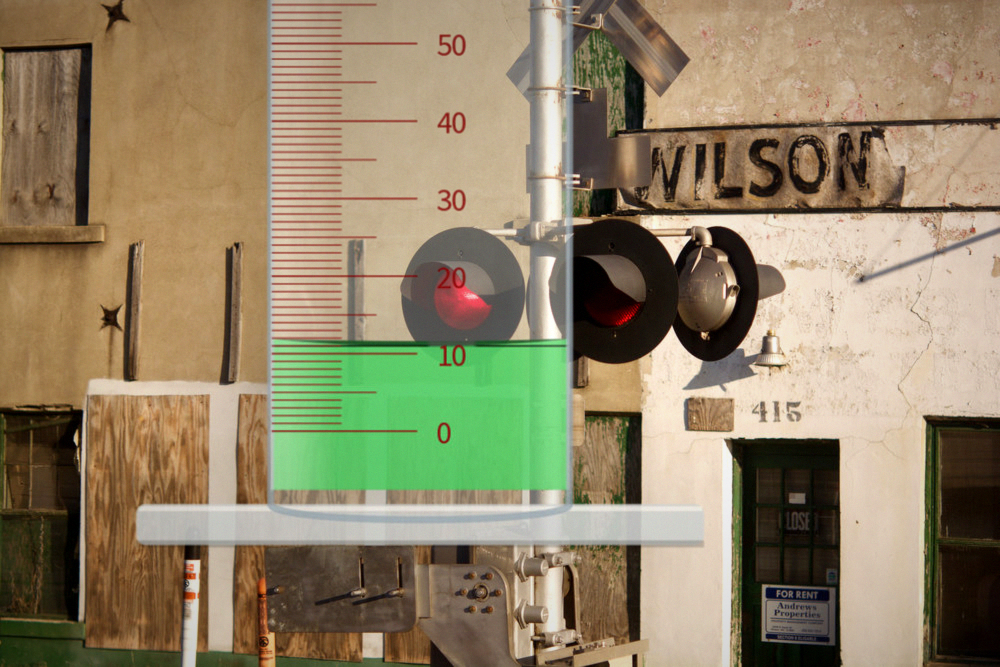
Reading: 11; mL
